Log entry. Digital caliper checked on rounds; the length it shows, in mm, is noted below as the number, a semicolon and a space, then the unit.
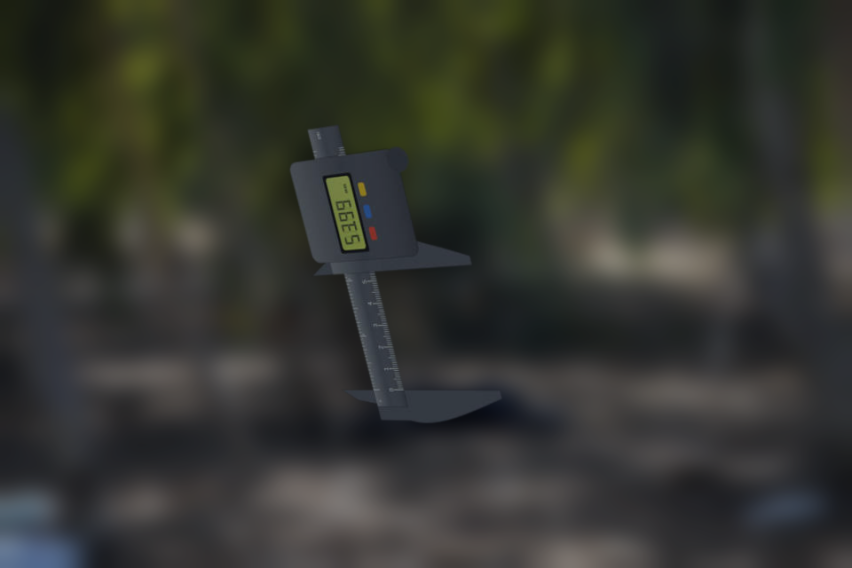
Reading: 53.99; mm
